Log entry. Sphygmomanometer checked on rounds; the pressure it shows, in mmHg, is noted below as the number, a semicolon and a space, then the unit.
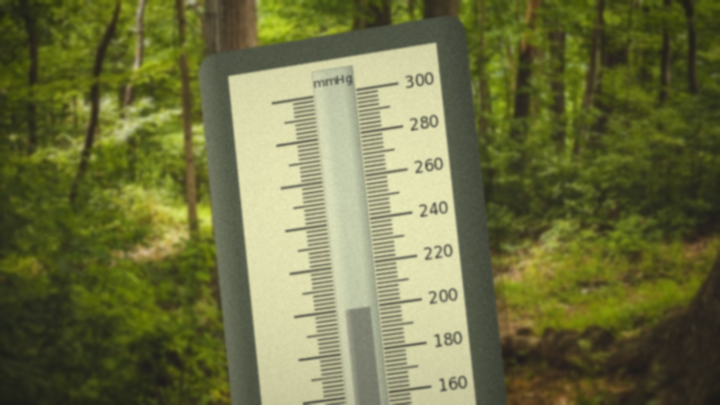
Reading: 200; mmHg
